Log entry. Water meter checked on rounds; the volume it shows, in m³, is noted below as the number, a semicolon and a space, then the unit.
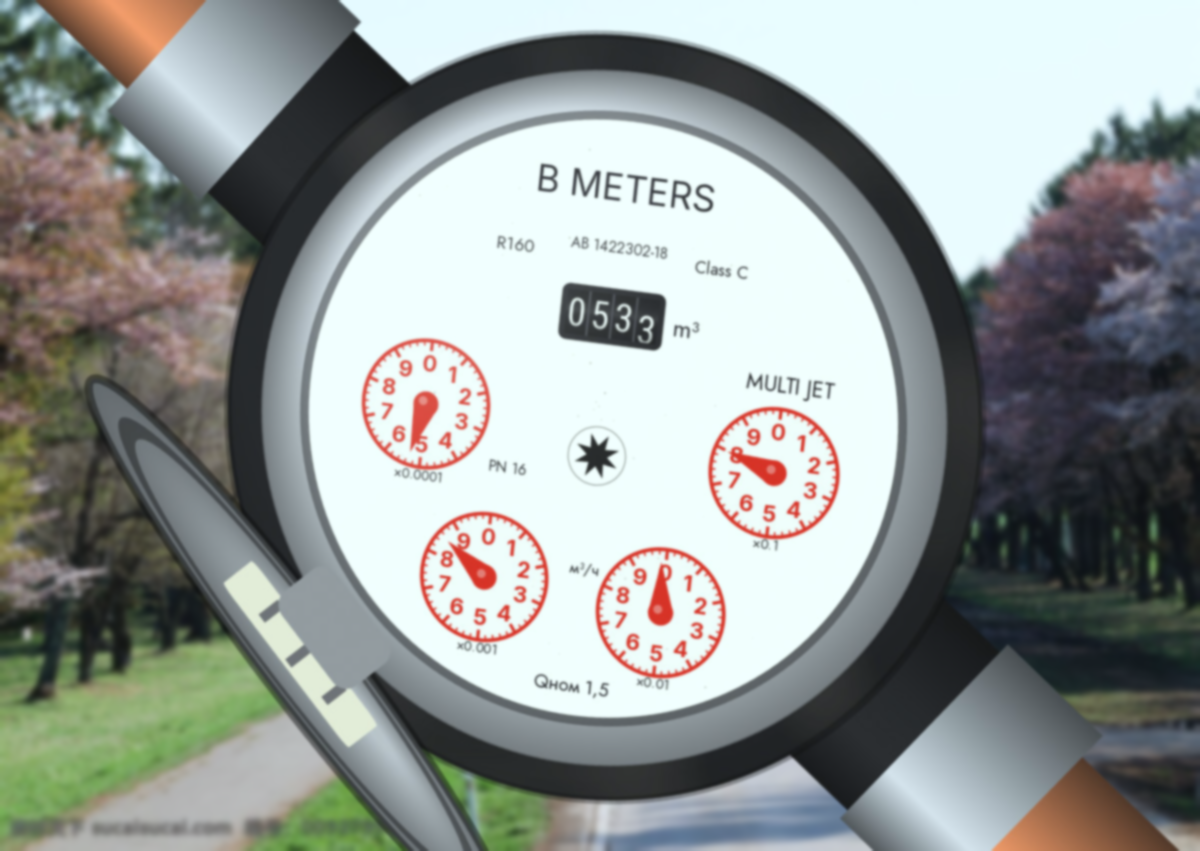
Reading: 532.7985; m³
